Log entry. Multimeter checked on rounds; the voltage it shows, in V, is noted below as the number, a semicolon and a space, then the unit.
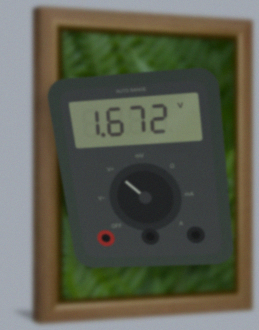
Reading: 1.672; V
